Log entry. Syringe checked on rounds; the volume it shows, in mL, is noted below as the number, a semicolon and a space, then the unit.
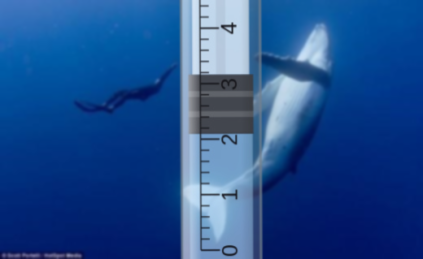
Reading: 2.1; mL
